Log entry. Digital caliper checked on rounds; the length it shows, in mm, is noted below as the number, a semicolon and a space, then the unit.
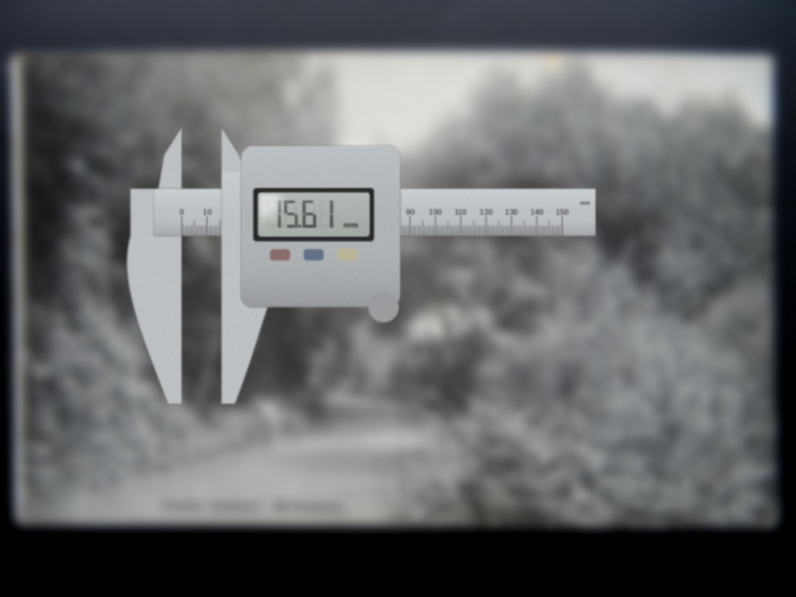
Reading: 15.61; mm
